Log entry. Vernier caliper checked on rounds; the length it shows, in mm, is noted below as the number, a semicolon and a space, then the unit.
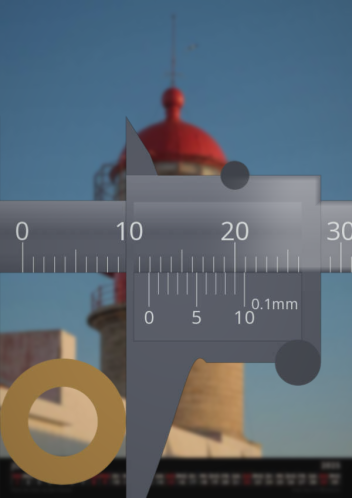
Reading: 11.9; mm
